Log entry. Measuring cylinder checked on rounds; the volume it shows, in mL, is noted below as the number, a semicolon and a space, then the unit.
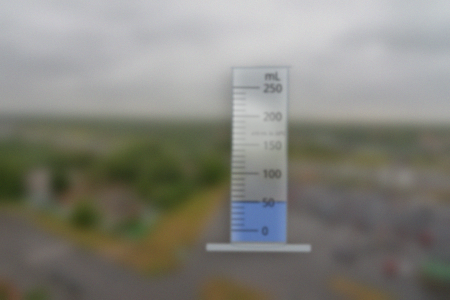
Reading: 50; mL
